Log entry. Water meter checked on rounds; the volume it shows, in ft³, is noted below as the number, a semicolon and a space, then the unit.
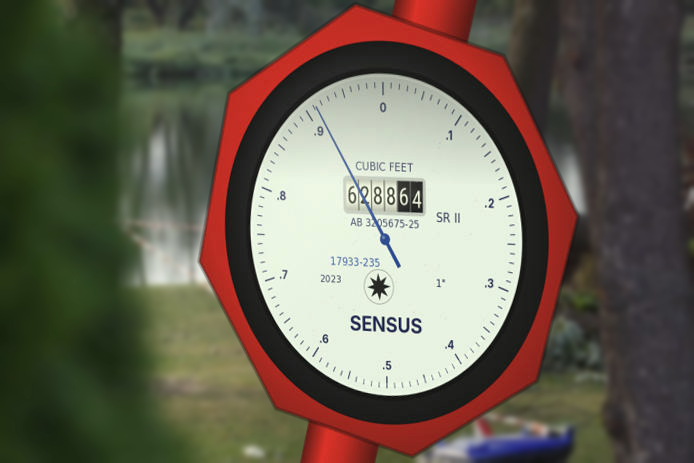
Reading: 628863.91; ft³
